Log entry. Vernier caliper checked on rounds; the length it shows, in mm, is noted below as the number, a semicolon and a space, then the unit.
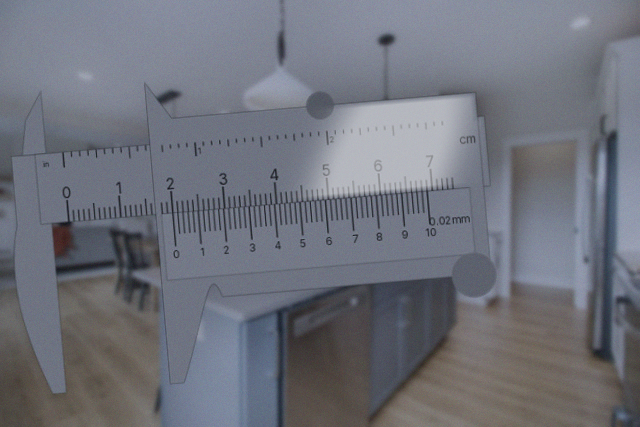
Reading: 20.0; mm
